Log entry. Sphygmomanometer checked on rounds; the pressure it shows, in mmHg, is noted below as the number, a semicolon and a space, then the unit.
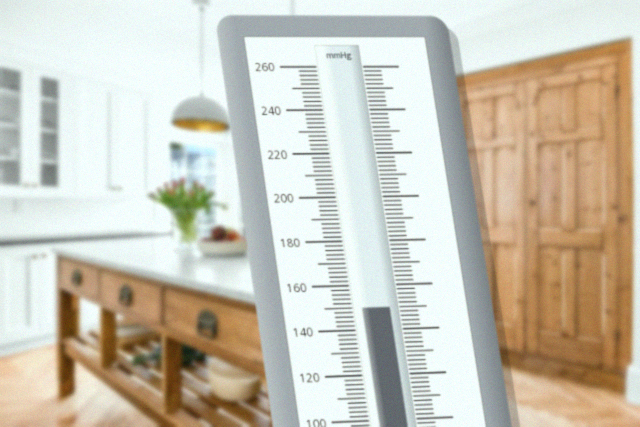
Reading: 150; mmHg
